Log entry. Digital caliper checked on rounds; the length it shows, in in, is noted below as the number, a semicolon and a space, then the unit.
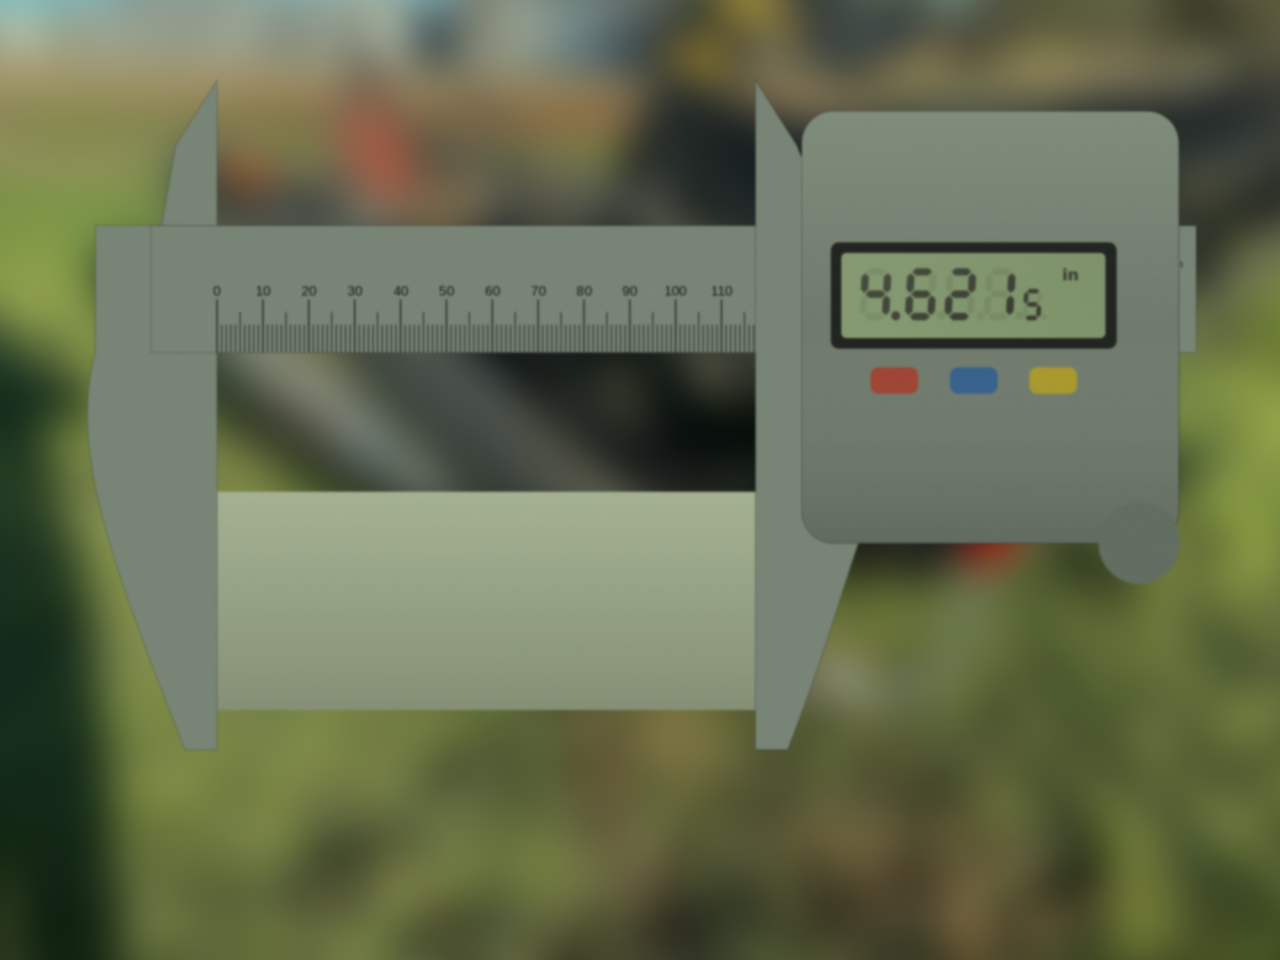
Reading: 4.6215; in
